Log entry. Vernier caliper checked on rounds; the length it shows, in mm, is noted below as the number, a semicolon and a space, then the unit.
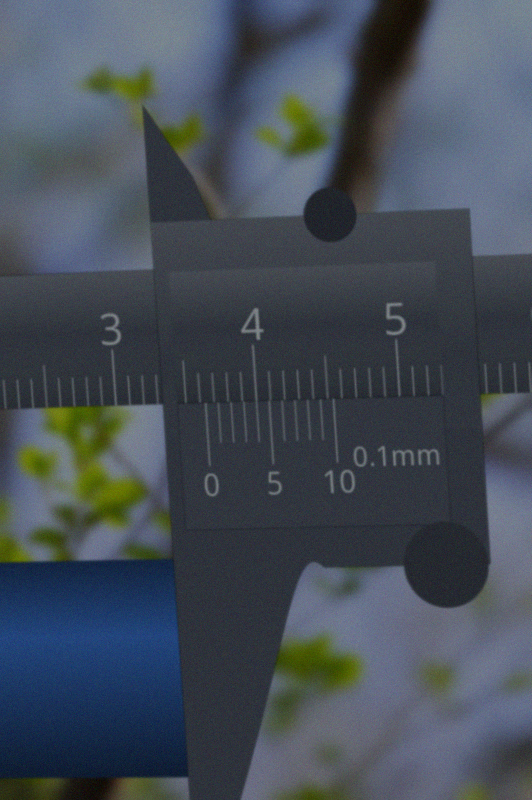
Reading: 36.4; mm
